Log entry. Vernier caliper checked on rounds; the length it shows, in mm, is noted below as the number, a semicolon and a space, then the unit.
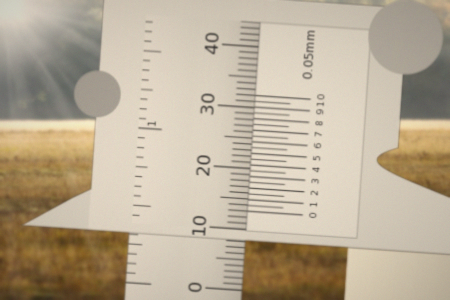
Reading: 13.0; mm
